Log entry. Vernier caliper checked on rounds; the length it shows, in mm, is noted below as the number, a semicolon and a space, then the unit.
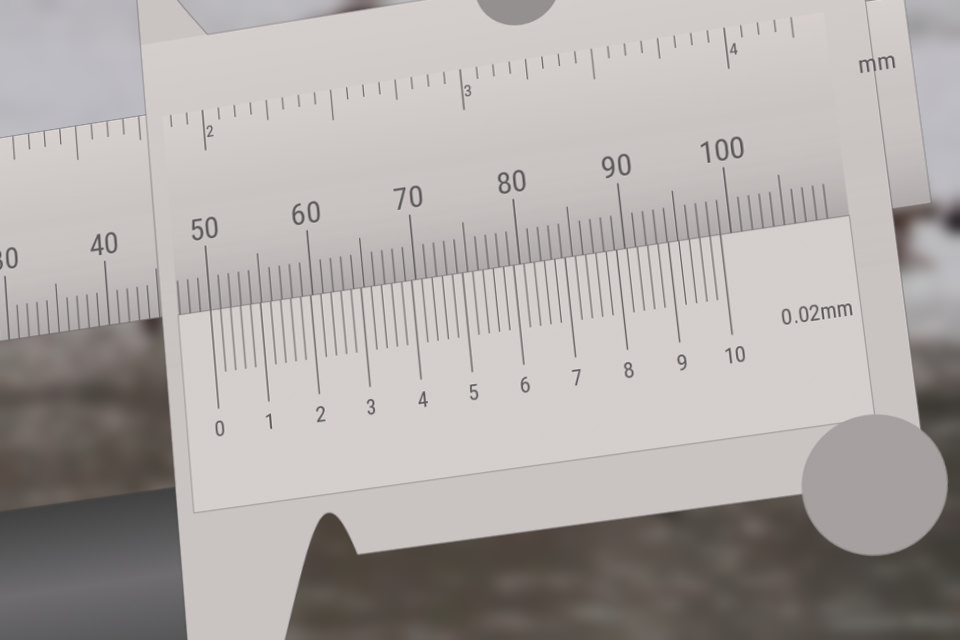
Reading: 50.0; mm
